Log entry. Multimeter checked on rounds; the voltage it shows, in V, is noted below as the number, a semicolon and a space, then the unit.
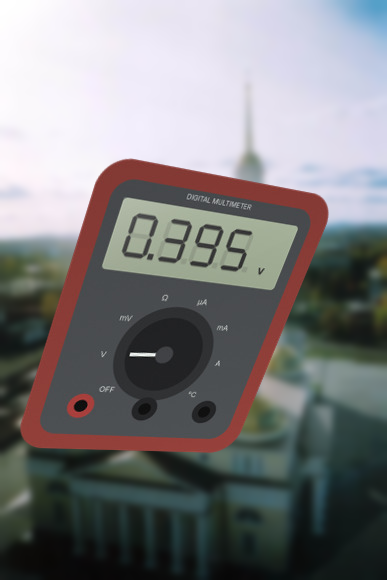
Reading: 0.395; V
